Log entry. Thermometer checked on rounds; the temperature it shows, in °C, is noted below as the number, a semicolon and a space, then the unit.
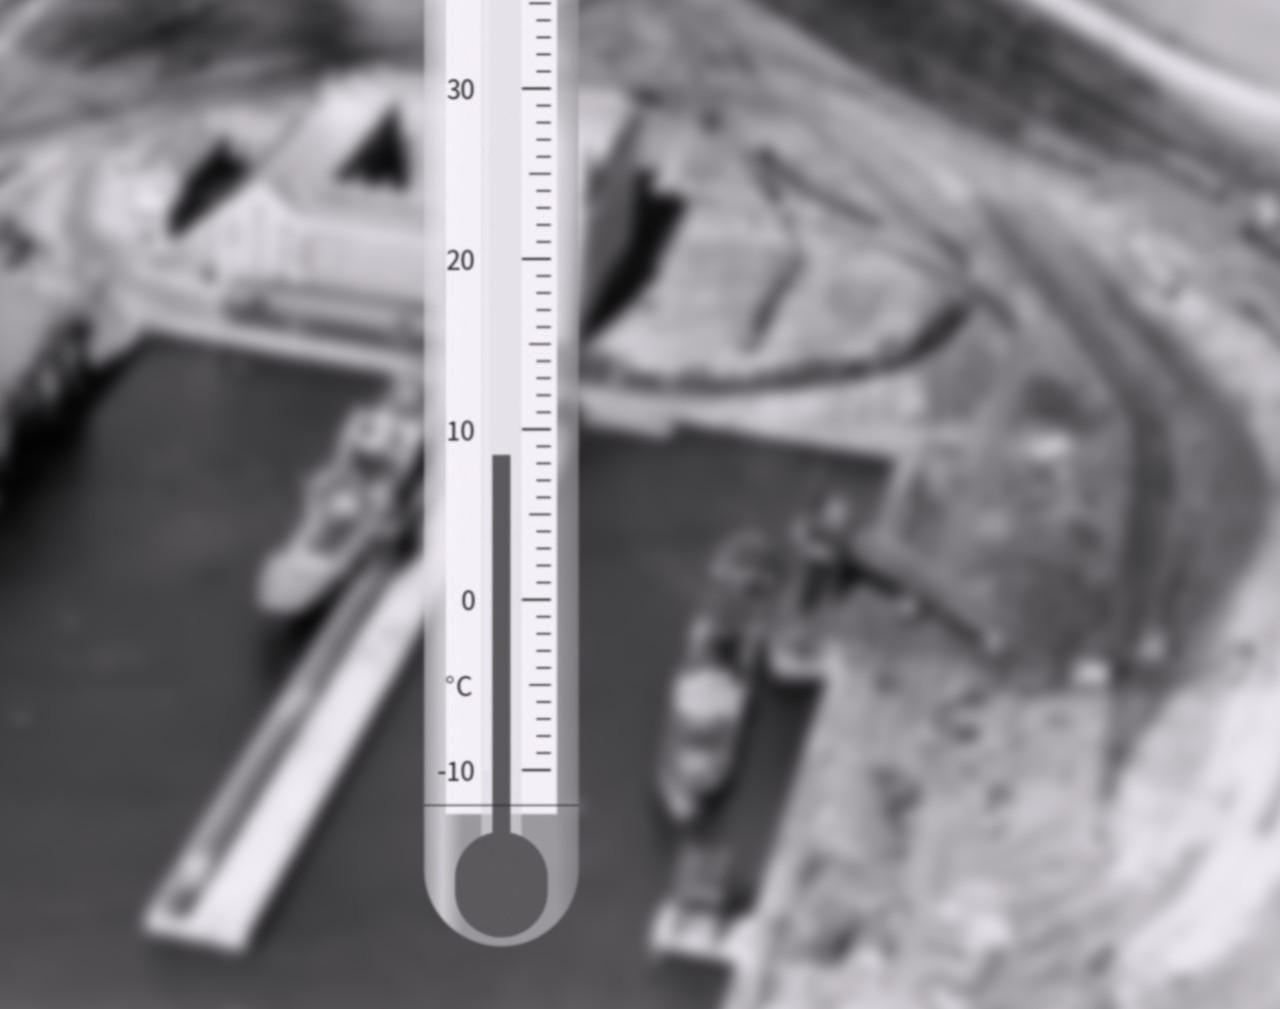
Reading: 8.5; °C
